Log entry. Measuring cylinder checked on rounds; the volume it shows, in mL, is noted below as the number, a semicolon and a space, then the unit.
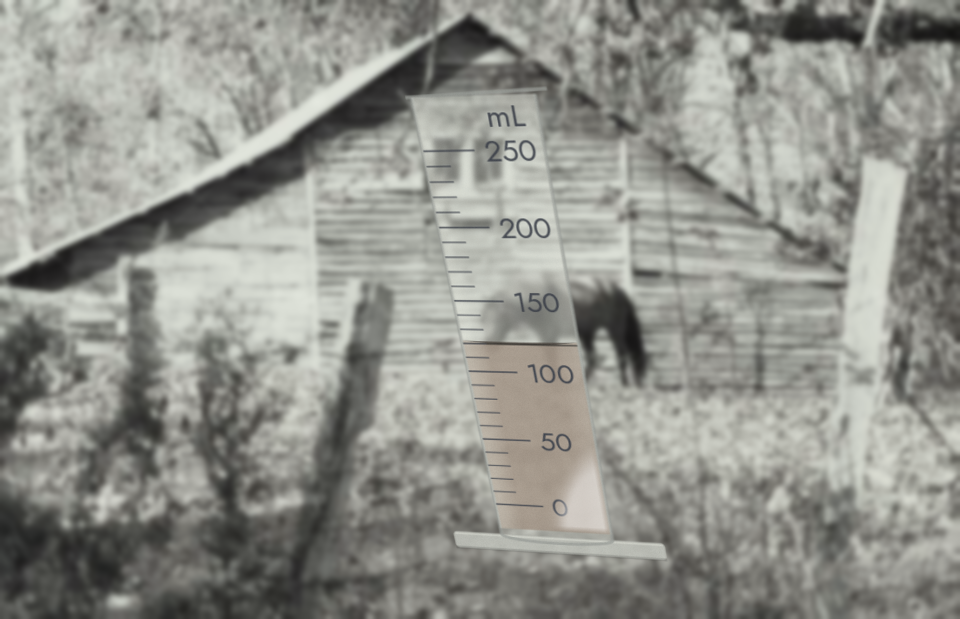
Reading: 120; mL
